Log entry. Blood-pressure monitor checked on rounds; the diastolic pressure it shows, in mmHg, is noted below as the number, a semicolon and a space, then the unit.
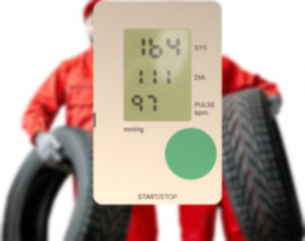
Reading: 111; mmHg
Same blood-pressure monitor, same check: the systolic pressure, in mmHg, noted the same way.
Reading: 164; mmHg
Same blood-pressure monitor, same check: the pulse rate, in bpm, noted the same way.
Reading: 97; bpm
